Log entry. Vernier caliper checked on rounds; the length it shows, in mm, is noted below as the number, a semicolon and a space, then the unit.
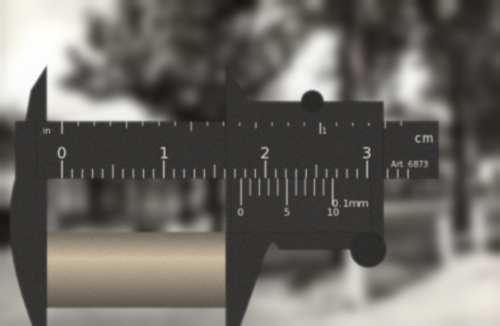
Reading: 17.6; mm
